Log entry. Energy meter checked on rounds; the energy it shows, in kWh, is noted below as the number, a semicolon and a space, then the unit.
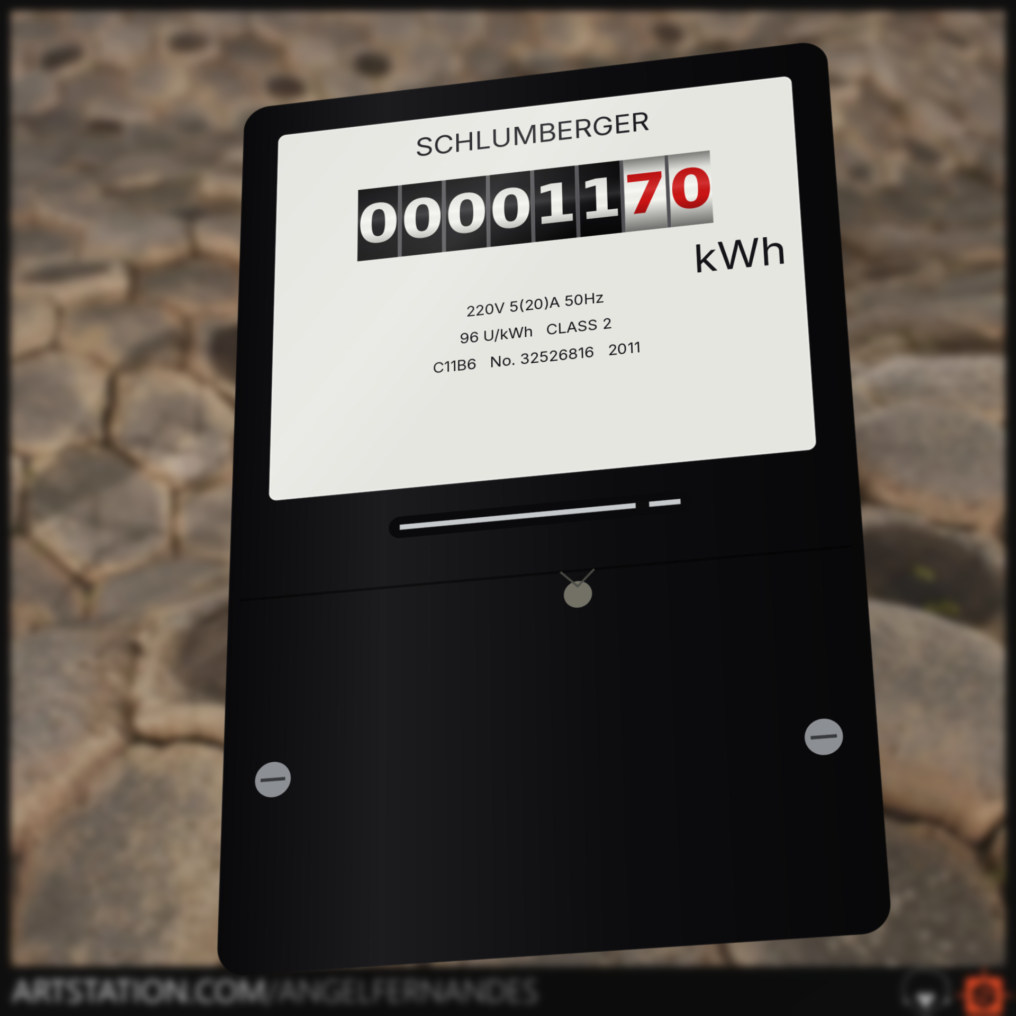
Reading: 11.70; kWh
